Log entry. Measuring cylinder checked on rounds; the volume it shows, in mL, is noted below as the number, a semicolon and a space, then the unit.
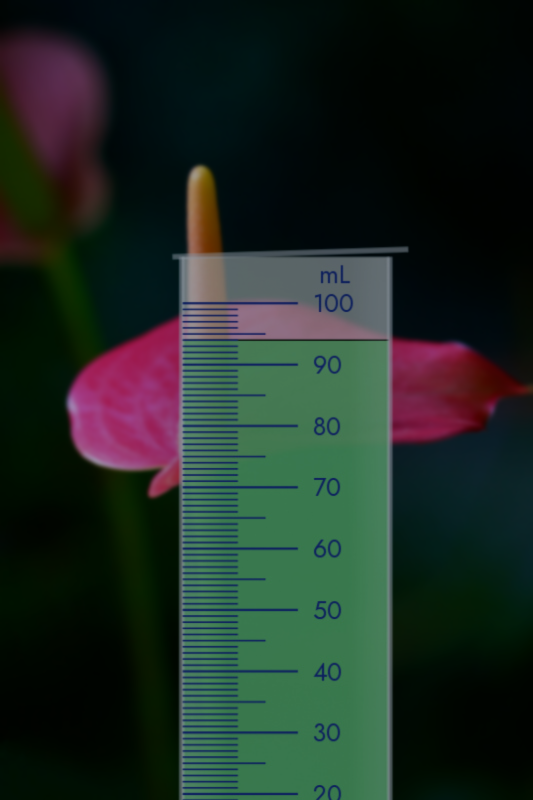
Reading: 94; mL
